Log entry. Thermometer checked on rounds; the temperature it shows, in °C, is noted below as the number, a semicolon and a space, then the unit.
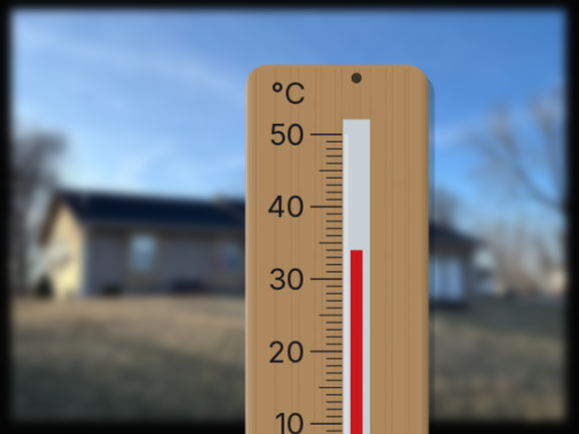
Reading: 34; °C
